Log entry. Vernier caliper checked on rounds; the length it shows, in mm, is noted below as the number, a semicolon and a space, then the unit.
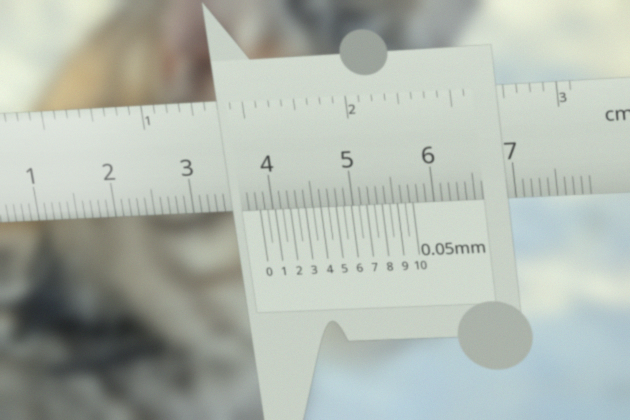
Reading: 38.4; mm
